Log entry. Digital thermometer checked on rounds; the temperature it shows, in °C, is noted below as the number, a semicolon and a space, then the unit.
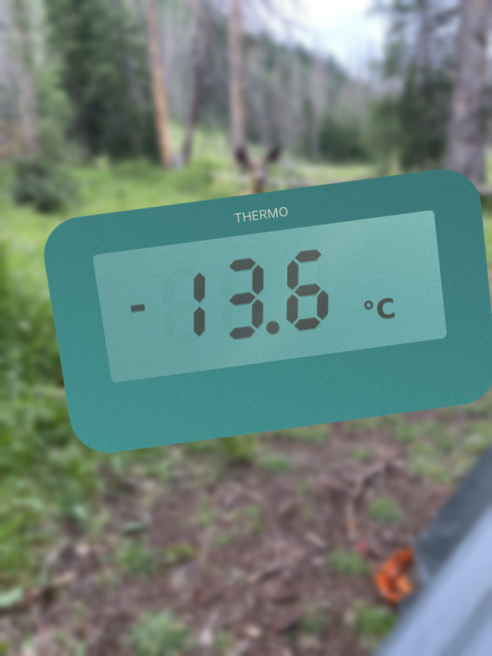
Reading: -13.6; °C
